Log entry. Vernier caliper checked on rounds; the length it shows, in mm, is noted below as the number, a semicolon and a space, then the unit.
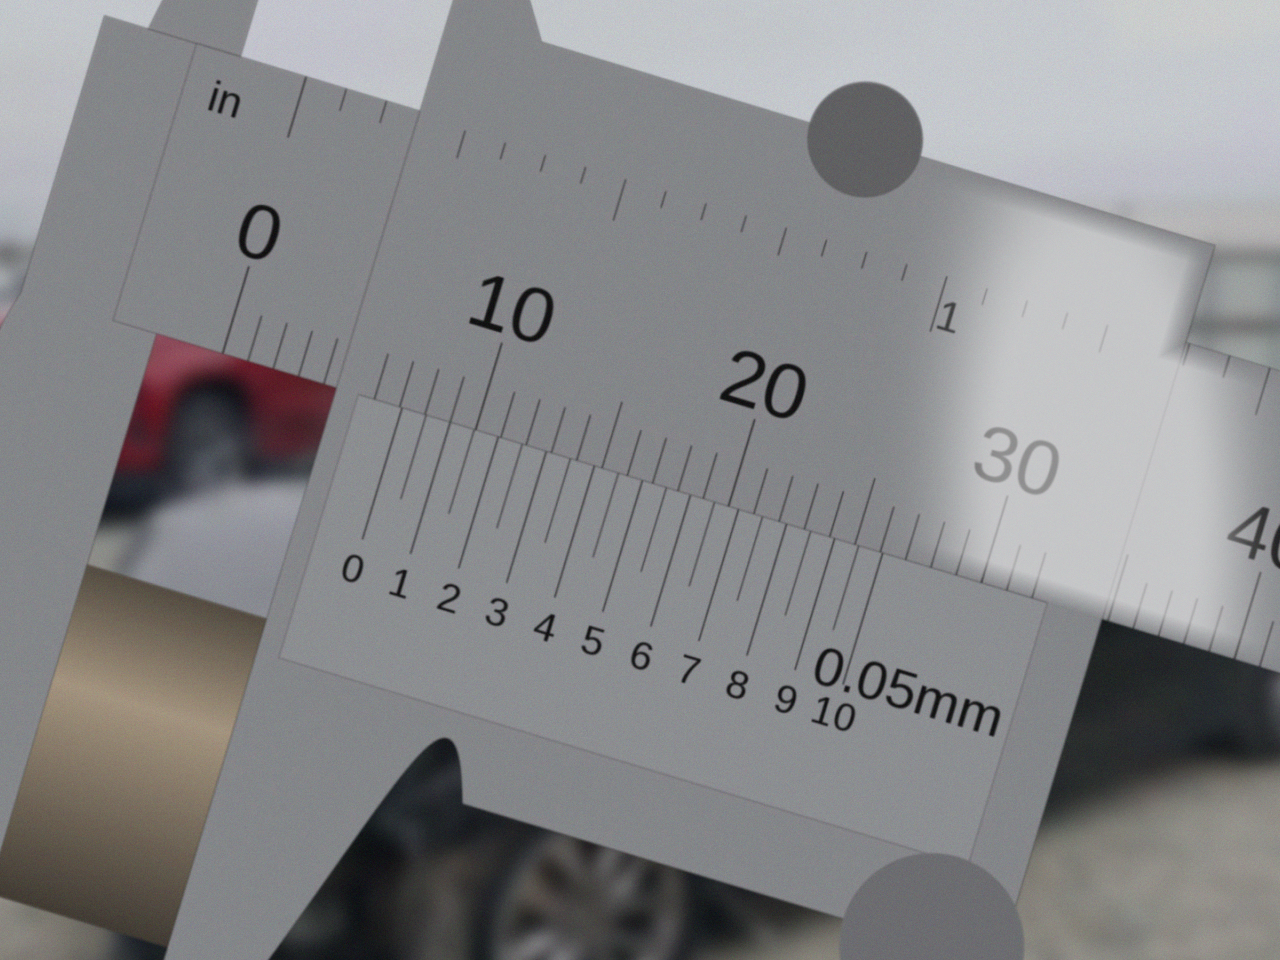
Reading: 7.1; mm
